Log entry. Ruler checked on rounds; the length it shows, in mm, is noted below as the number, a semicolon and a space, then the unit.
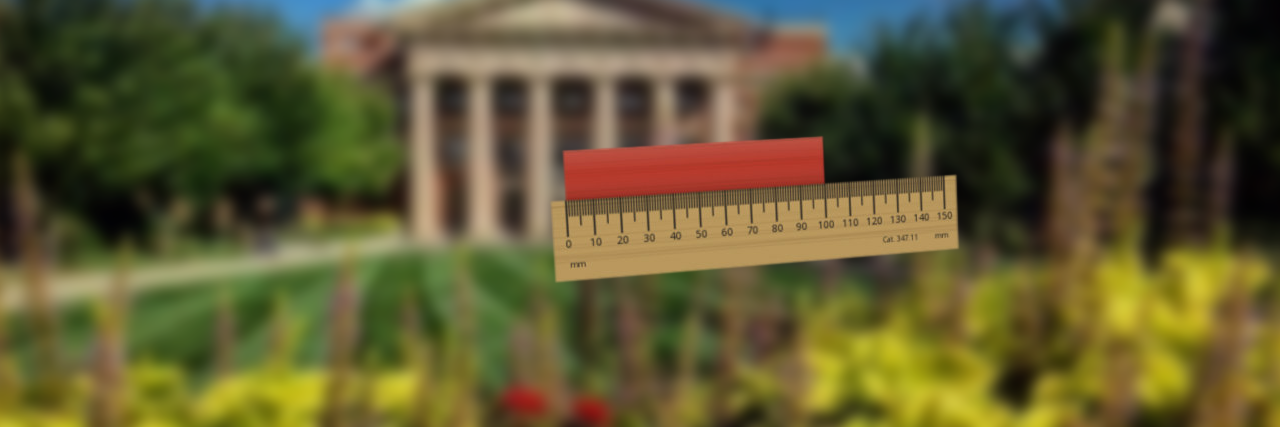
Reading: 100; mm
